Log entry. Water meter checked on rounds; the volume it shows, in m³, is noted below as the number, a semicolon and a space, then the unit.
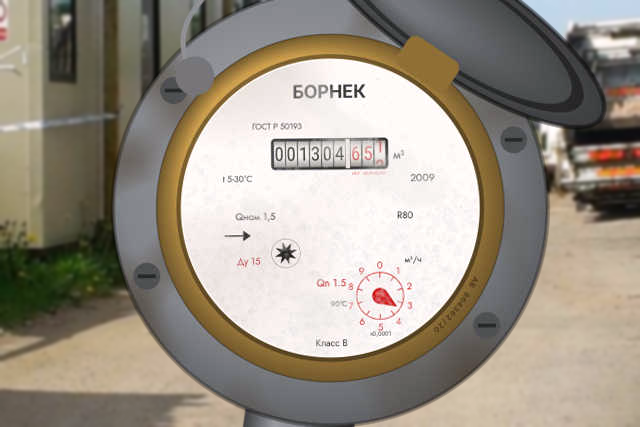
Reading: 1304.6513; m³
